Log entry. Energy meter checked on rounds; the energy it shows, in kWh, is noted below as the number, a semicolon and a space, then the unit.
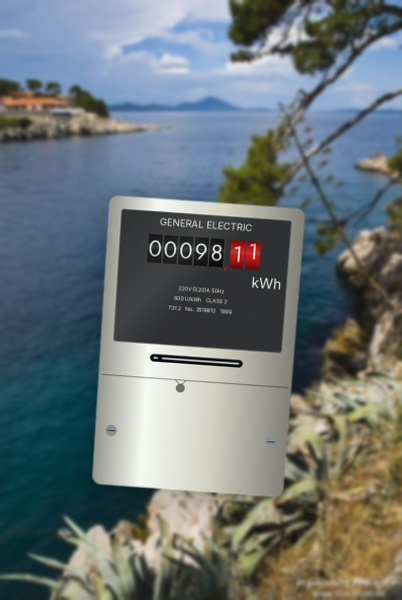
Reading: 98.11; kWh
